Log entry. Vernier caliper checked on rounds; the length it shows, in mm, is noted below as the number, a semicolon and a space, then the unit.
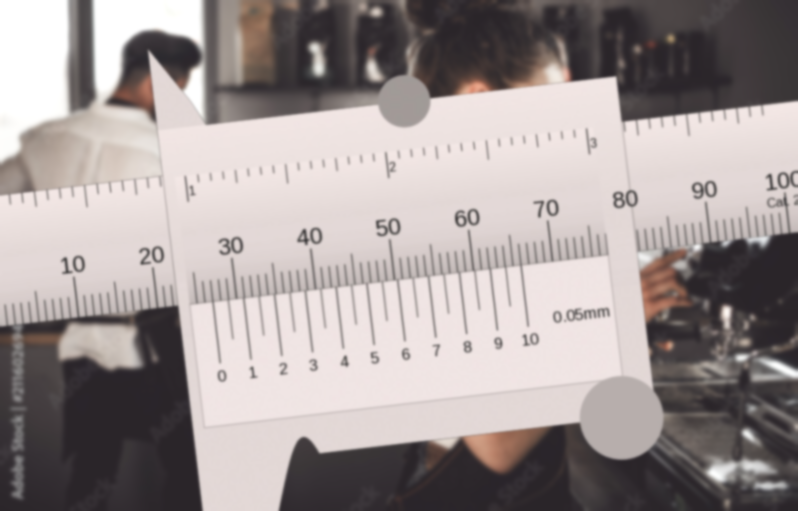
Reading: 27.0; mm
